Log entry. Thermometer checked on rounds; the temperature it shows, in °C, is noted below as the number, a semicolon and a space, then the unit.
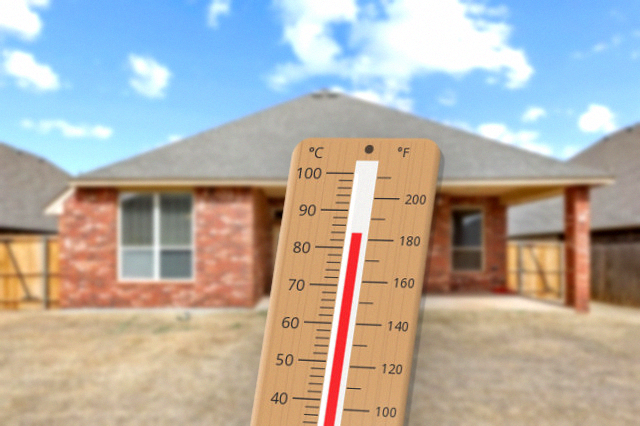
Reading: 84; °C
